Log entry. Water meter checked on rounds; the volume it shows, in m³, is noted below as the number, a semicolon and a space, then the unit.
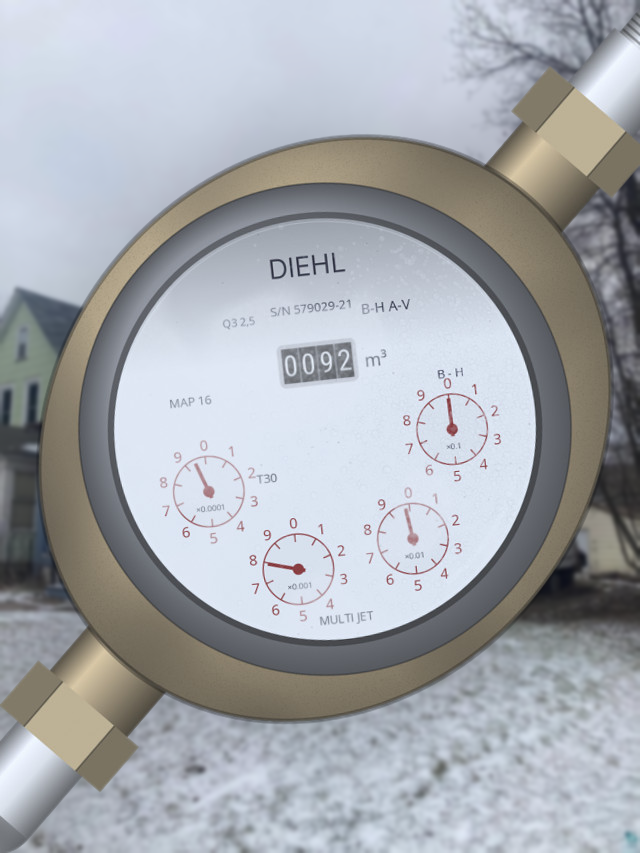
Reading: 91.9979; m³
